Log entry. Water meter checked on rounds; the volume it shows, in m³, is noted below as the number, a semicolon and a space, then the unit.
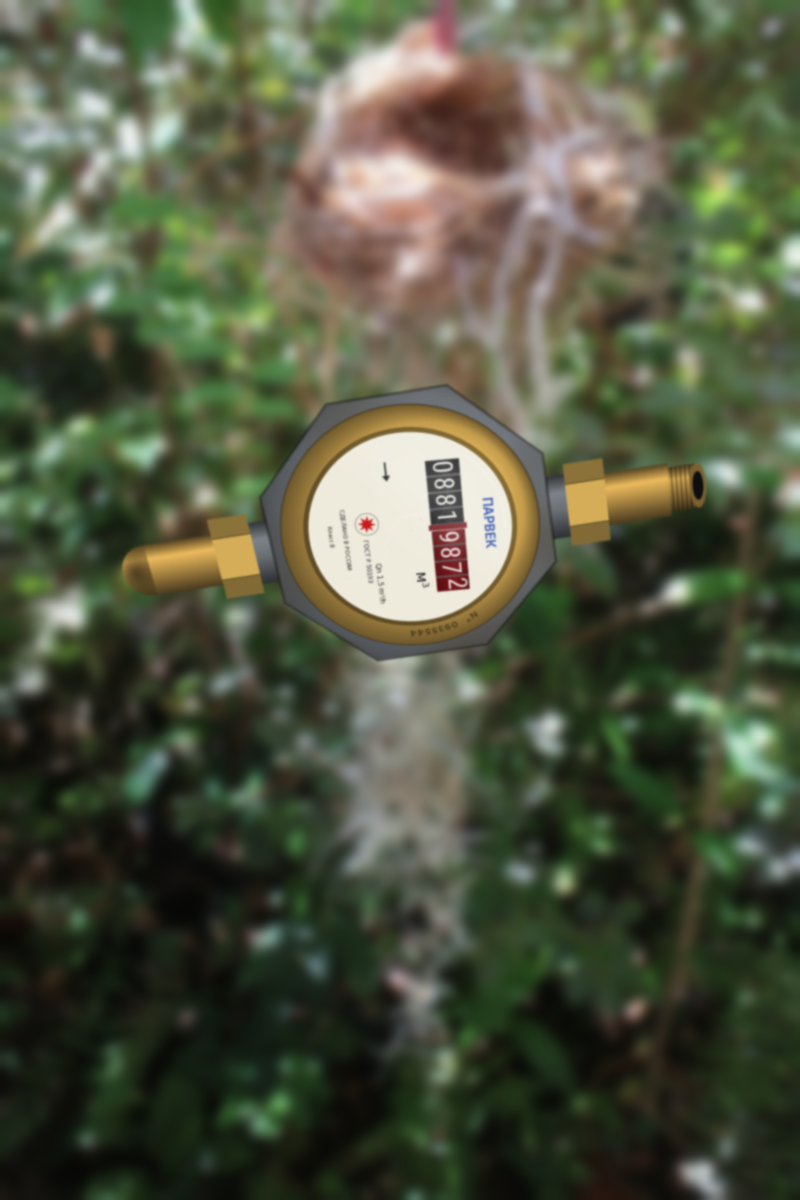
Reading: 881.9872; m³
